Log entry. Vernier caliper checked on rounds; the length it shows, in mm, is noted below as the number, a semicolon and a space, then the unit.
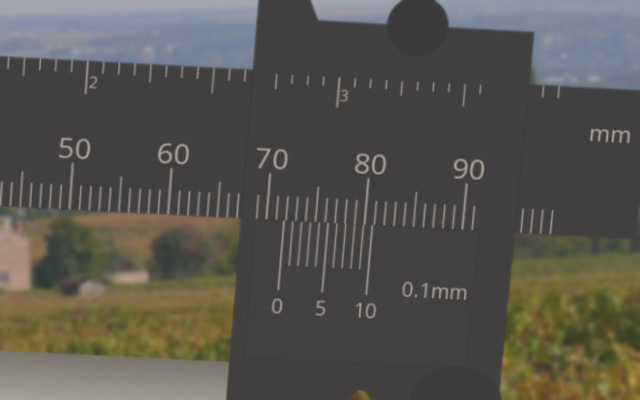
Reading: 71.8; mm
